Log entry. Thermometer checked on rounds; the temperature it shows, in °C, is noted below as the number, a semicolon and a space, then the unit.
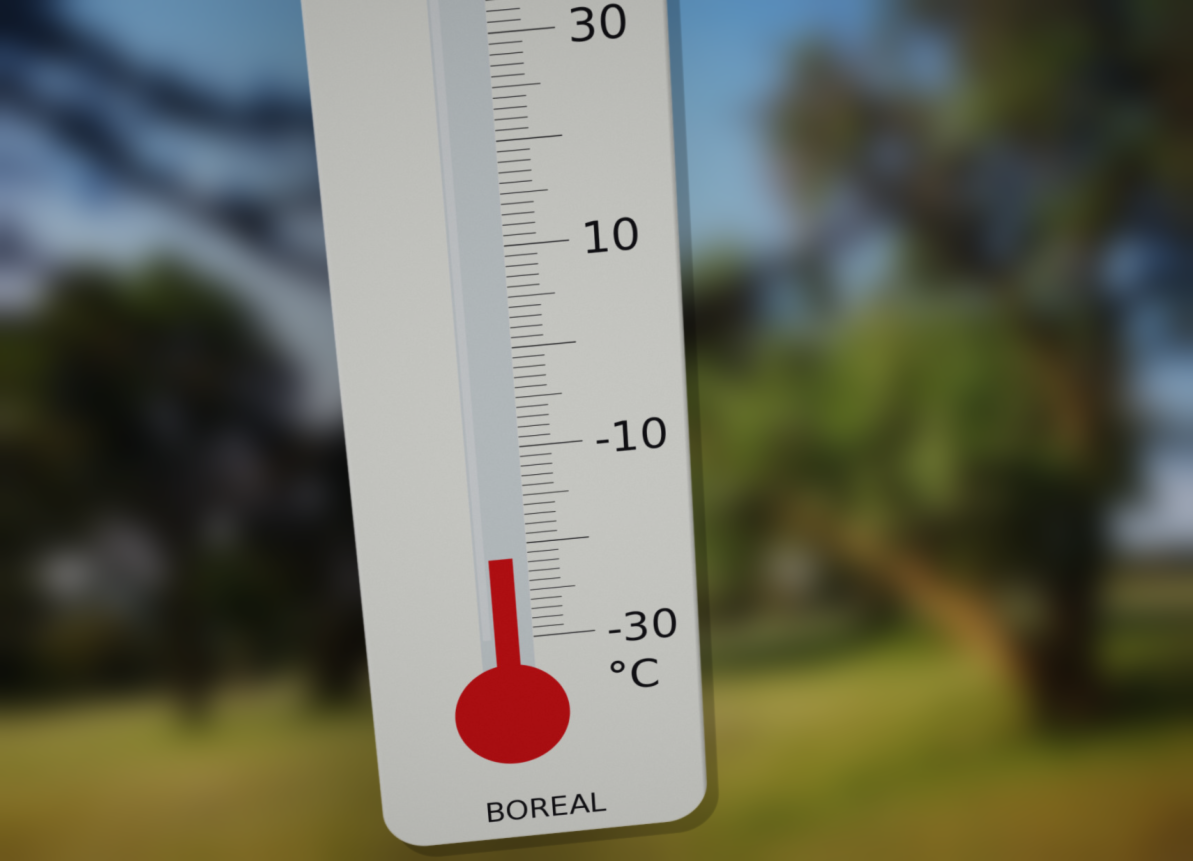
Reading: -21.5; °C
